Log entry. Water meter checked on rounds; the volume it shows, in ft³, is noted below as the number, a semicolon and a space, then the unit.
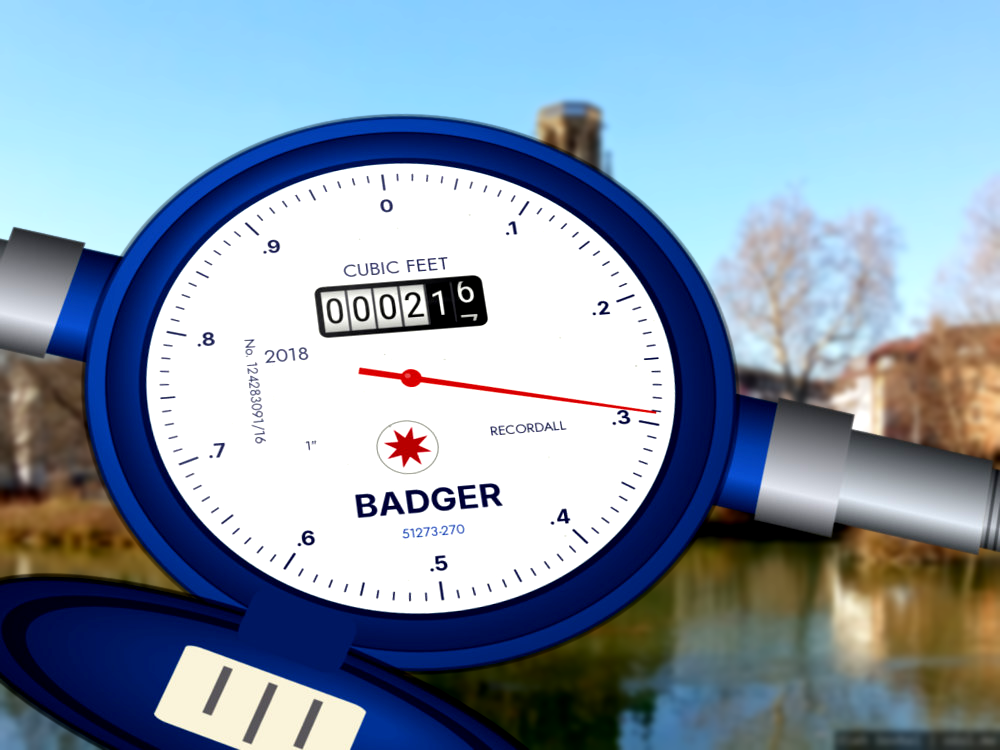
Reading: 216.29; ft³
